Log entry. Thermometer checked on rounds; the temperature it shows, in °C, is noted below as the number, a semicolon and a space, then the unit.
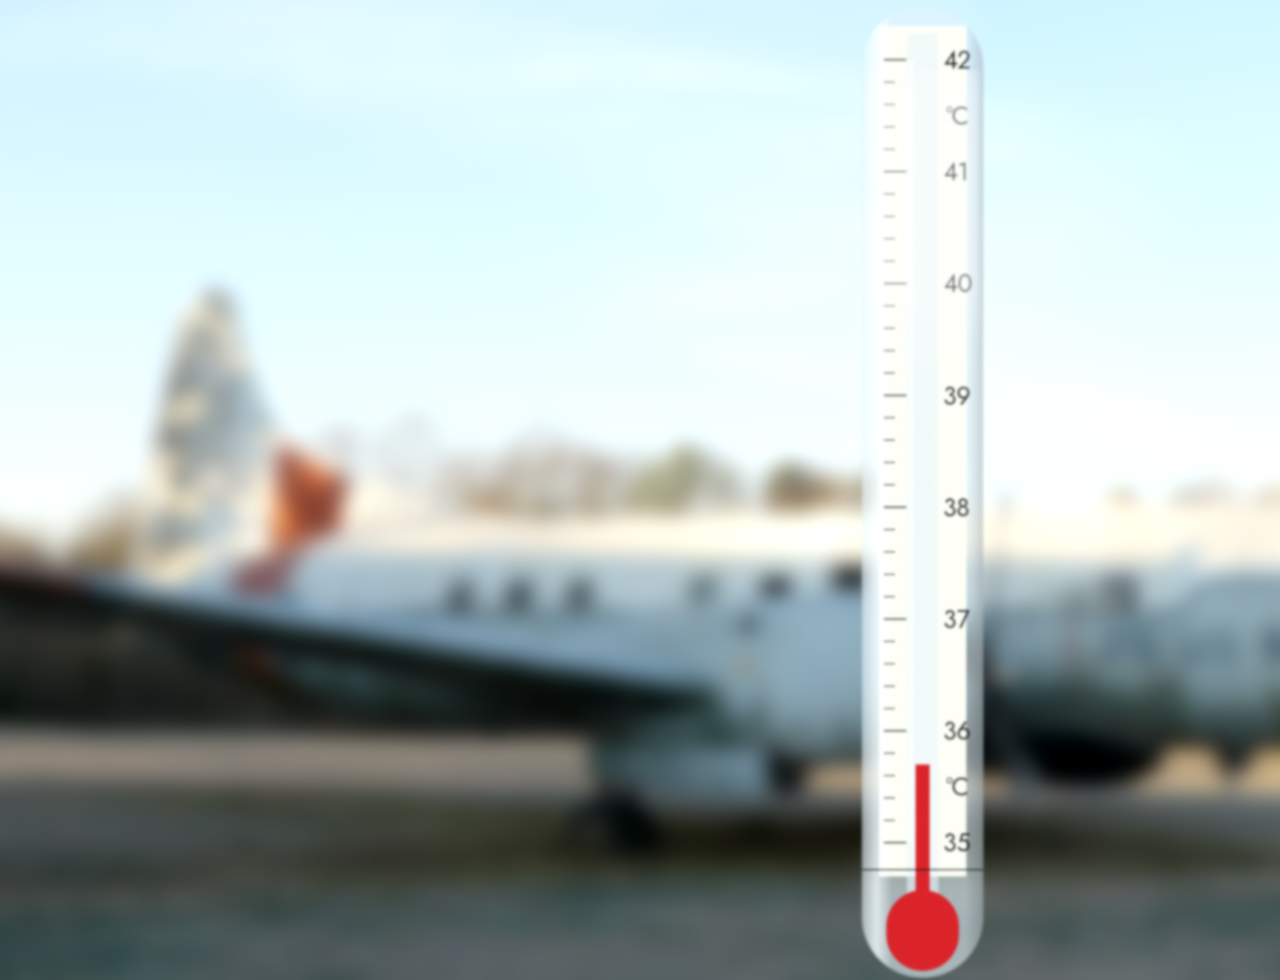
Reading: 35.7; °C
